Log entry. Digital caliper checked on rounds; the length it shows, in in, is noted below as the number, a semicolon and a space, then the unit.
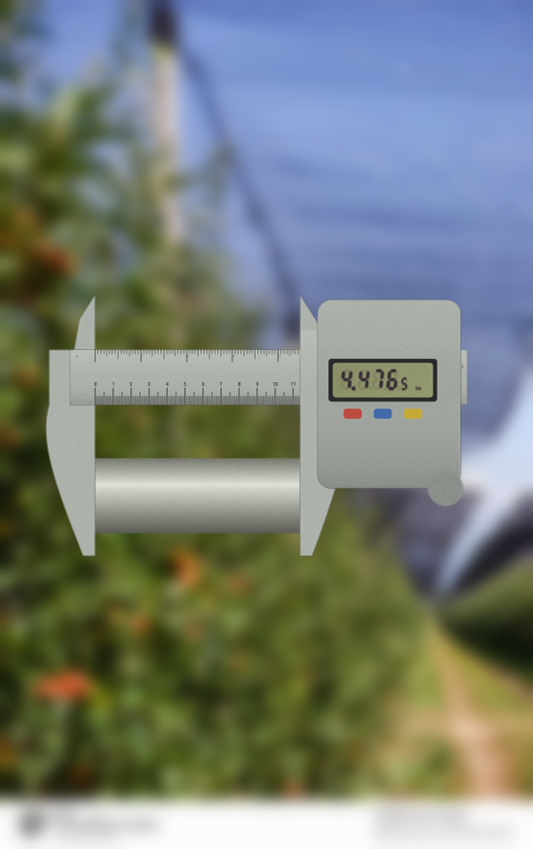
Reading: 4.4765; in
